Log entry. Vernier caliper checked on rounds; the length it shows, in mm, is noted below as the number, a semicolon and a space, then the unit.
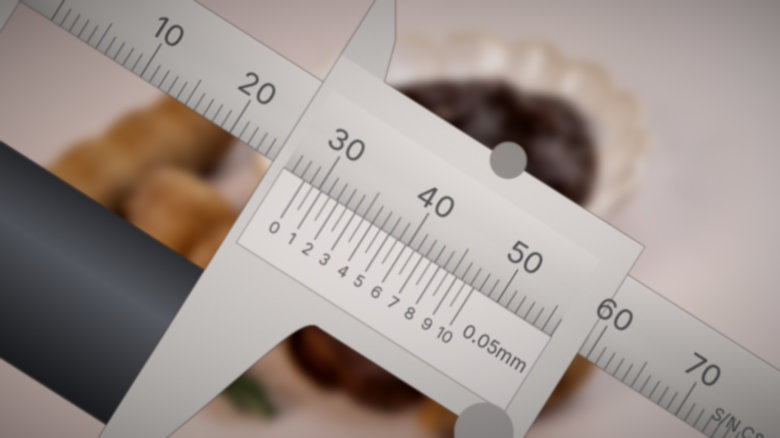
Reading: 28.4; mm
